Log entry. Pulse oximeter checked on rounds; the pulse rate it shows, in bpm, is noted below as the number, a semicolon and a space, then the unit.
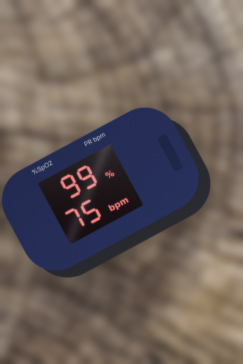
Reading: 75; bpm
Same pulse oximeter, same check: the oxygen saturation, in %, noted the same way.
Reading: 99; %
